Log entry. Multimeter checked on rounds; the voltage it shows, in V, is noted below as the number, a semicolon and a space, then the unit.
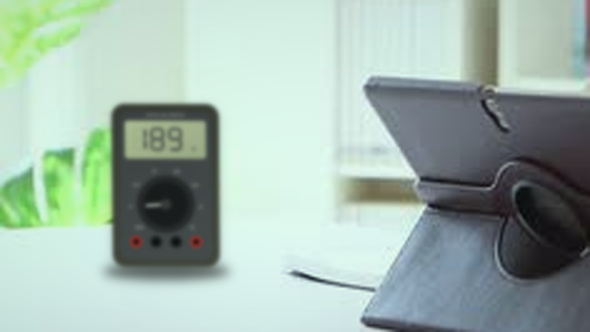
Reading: 189; V
